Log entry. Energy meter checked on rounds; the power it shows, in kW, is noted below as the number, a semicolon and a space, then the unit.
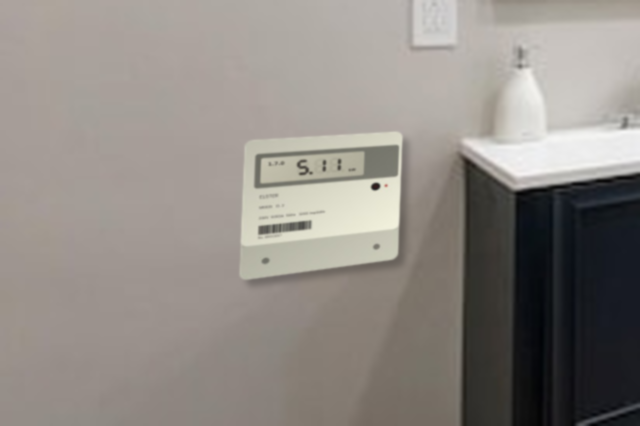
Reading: 5.11; kW
